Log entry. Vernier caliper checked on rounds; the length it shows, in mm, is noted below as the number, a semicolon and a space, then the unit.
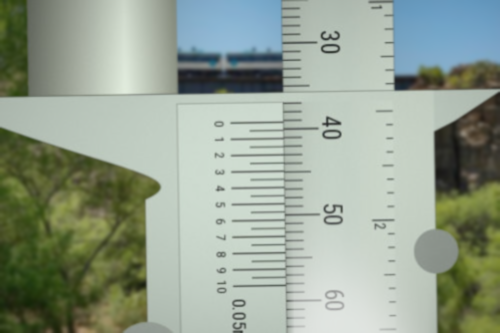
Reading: 39.2; mm
